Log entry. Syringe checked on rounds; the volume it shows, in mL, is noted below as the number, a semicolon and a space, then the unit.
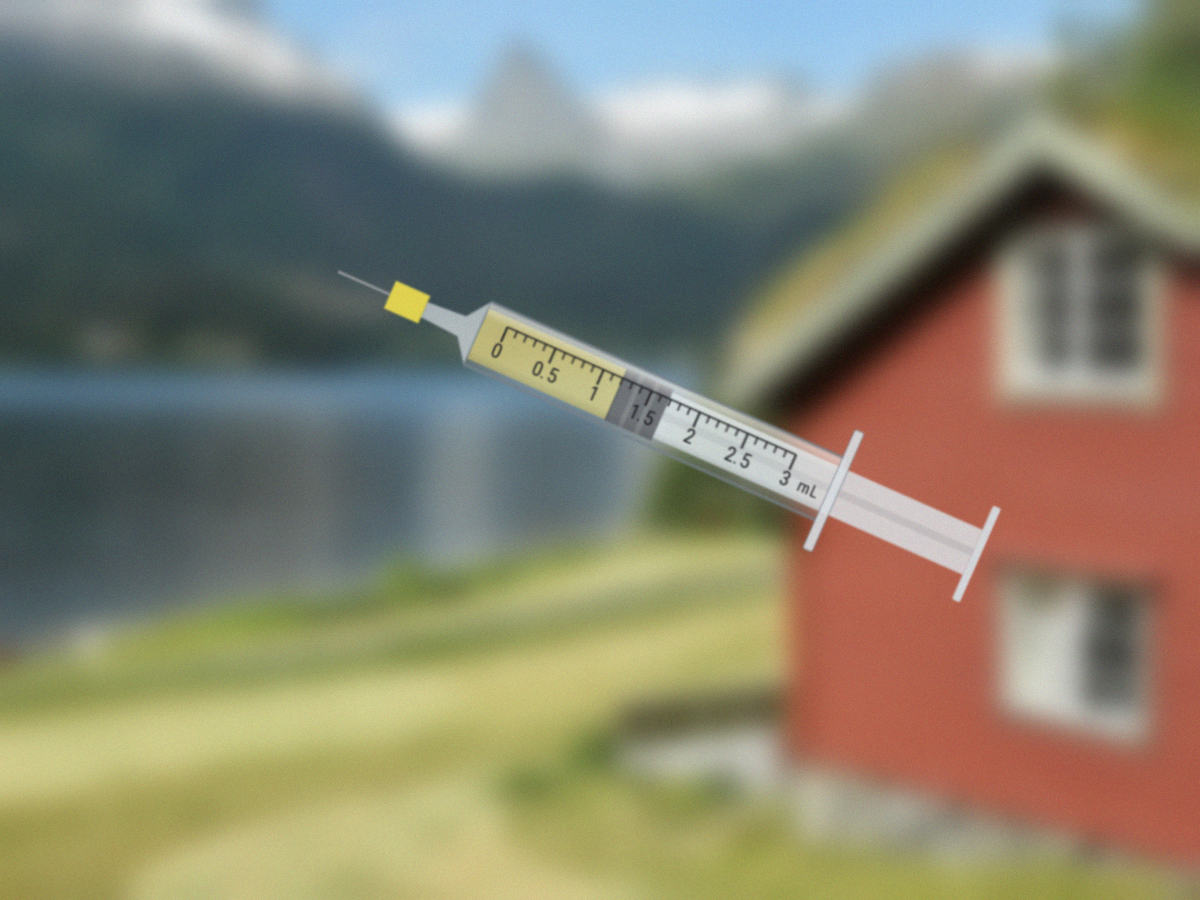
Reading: 1.2; mL
